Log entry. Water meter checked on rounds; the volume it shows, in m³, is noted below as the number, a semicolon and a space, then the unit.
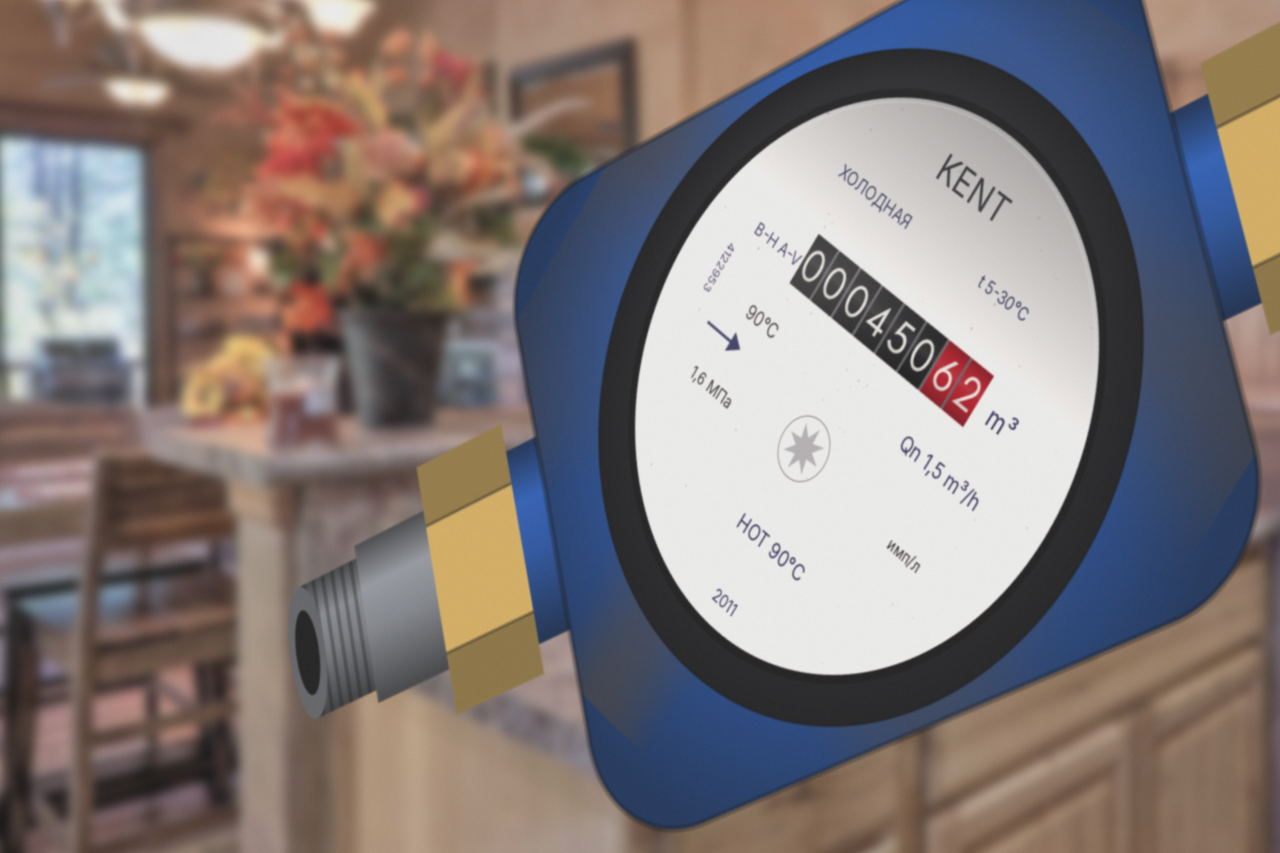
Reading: 450.62; m³
